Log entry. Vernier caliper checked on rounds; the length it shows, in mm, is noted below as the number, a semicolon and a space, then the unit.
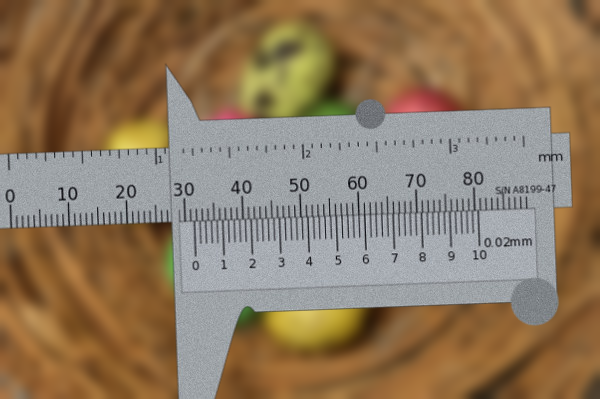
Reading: 31.6; mm
